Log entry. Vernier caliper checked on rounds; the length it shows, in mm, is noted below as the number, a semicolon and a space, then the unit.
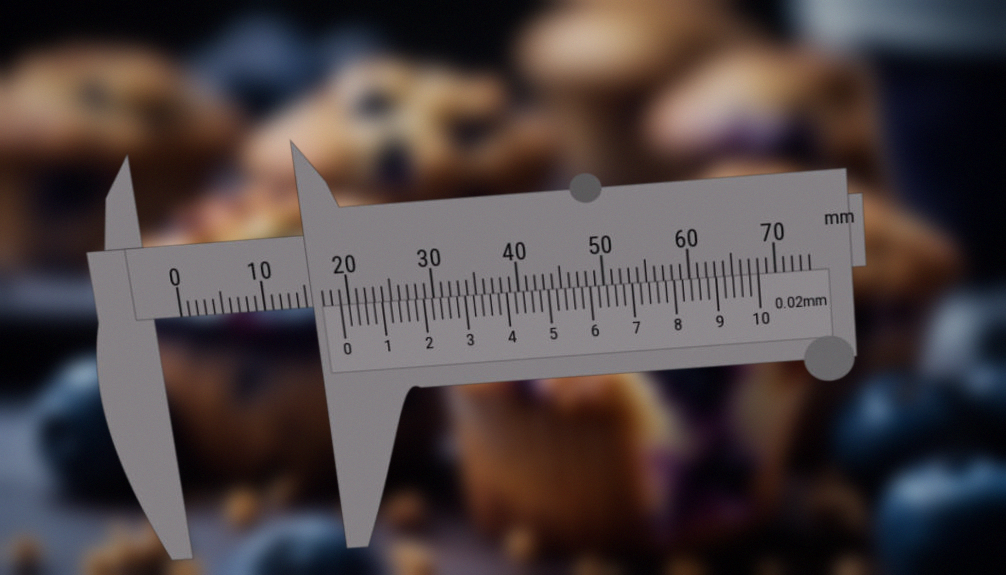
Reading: 19.0; mm
